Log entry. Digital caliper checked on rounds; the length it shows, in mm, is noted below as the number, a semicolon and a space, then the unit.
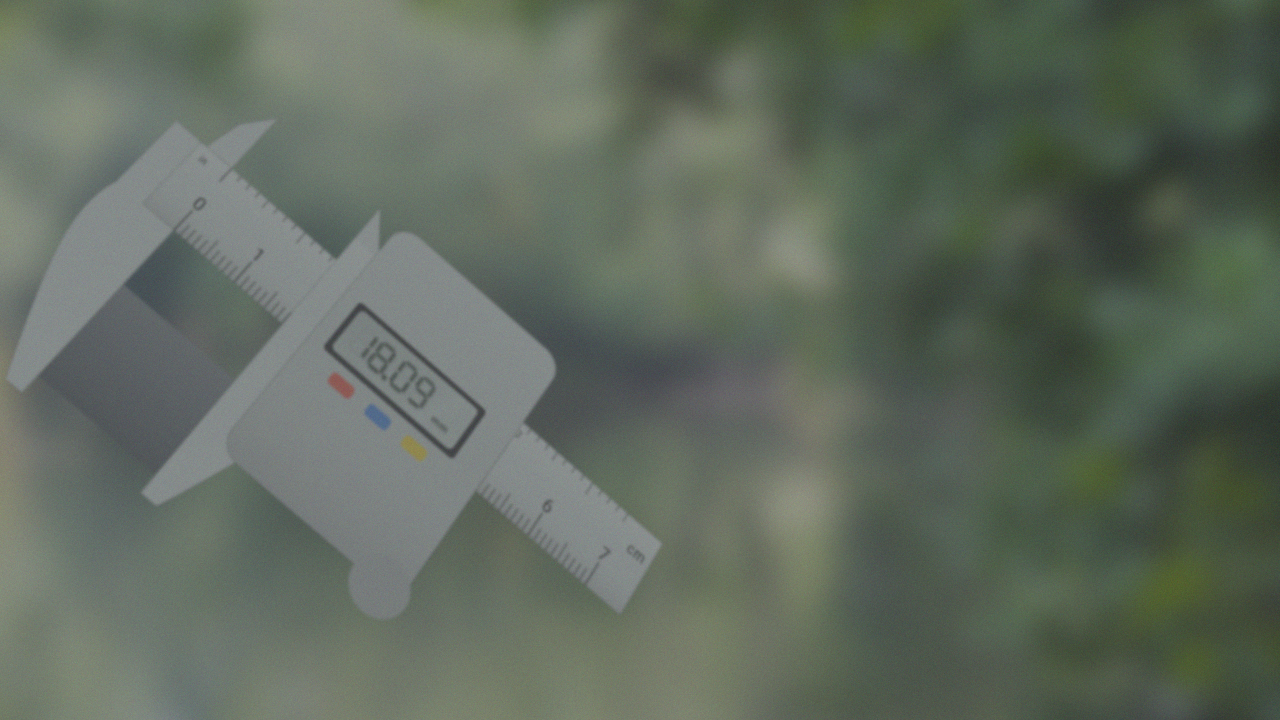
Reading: 18.09; mm
